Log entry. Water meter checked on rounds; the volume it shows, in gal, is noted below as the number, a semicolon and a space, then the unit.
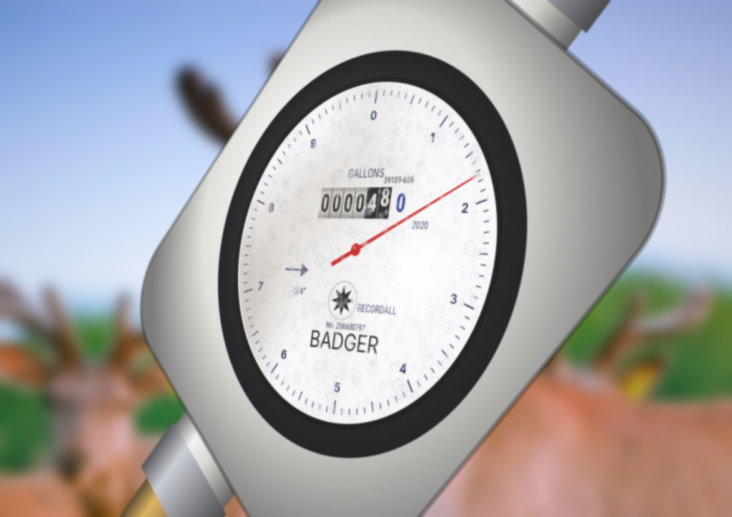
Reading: 481.7; gal
